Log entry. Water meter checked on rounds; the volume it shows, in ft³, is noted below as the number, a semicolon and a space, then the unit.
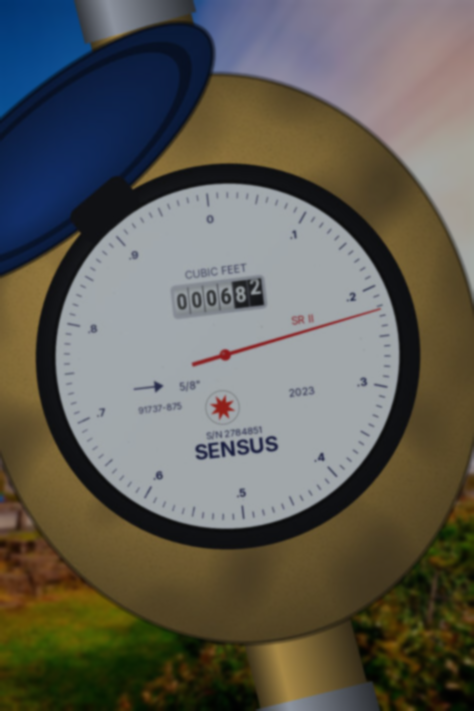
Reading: 682.22; ft³
